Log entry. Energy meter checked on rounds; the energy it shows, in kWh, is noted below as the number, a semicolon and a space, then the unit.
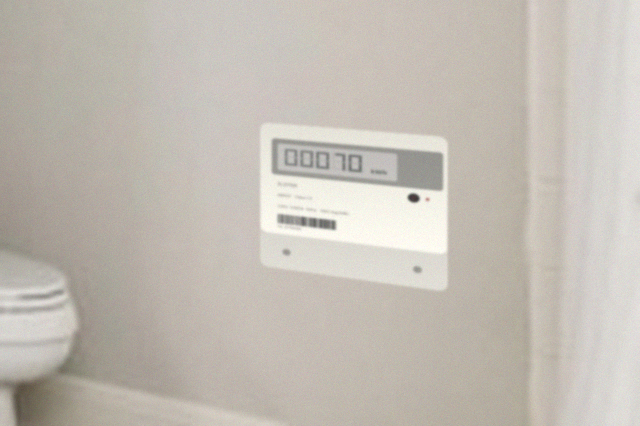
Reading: 70; kWh
